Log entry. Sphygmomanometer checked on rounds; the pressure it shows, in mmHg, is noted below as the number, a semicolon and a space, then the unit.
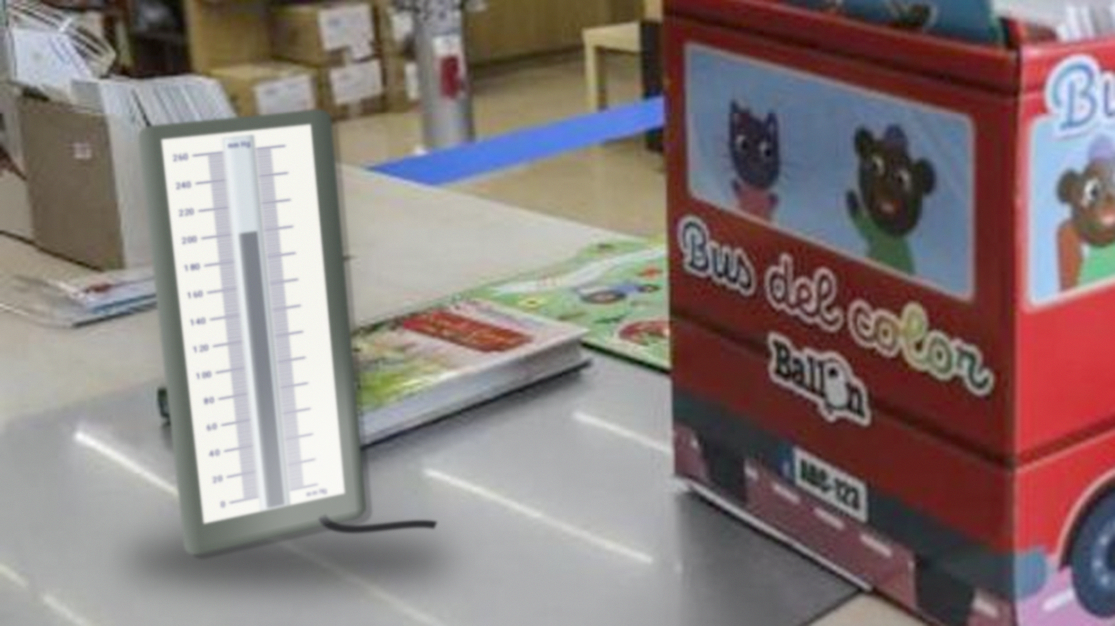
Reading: 200; mmHg
